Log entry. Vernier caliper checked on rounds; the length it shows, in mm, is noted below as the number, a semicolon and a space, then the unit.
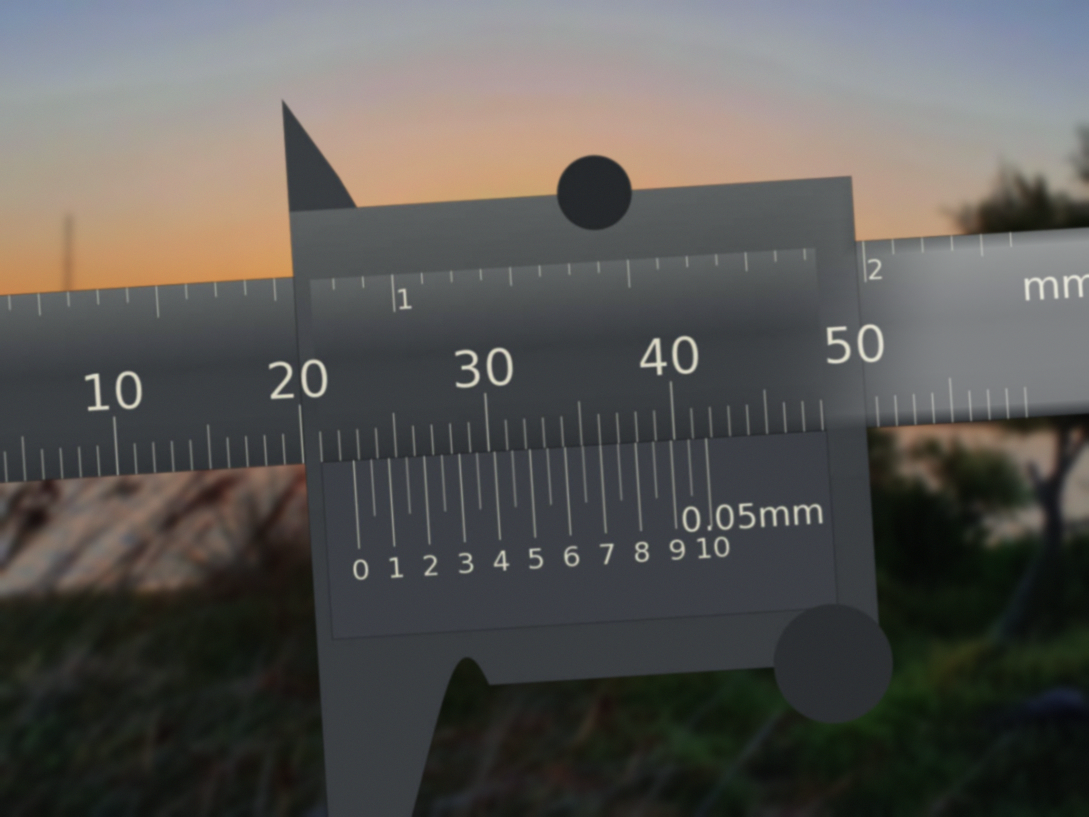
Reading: 22.7; mm
